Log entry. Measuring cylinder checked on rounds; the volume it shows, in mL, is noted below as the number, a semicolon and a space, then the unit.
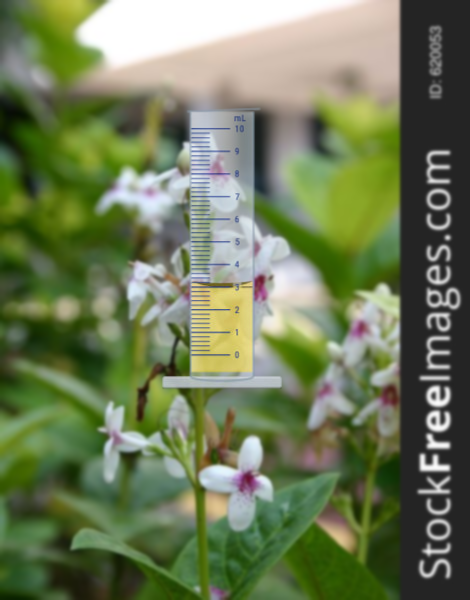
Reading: 3; mL
